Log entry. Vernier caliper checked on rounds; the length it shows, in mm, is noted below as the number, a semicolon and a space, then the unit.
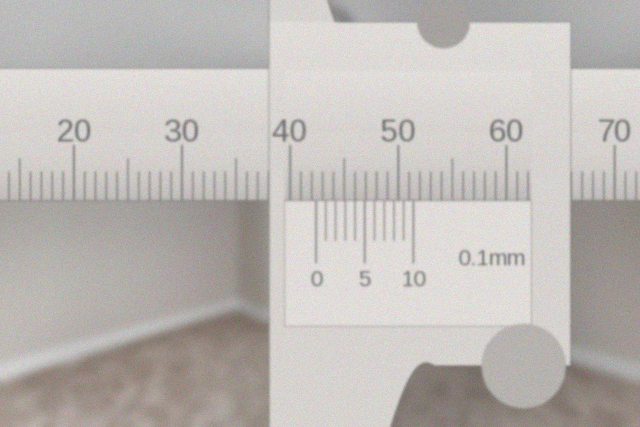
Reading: 42.4; mm
